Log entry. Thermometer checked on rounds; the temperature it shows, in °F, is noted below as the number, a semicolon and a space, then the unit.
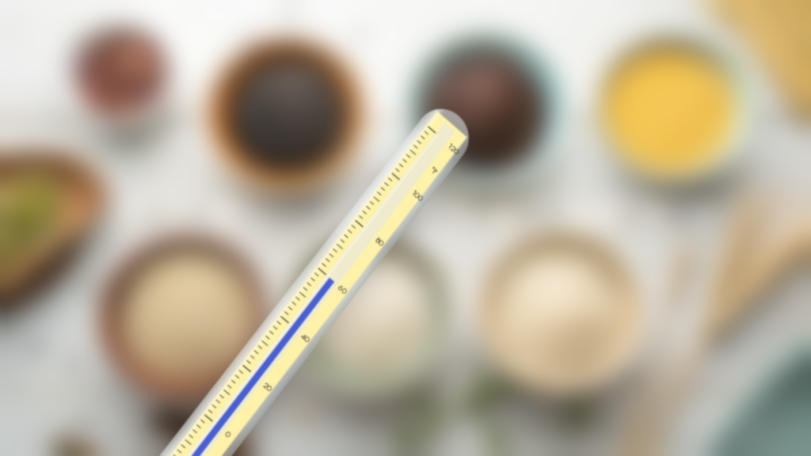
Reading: 60; °F
